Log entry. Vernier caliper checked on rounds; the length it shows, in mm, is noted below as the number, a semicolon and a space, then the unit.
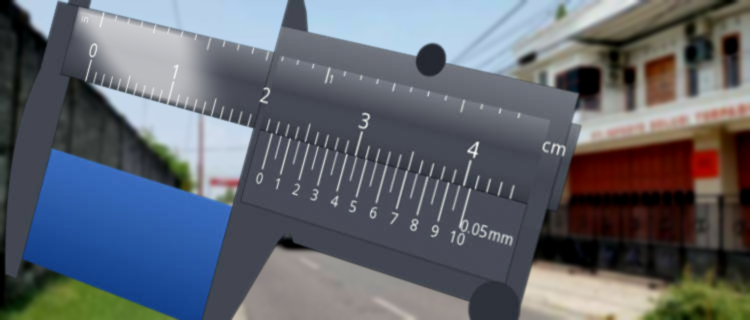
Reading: 21.6; mm
